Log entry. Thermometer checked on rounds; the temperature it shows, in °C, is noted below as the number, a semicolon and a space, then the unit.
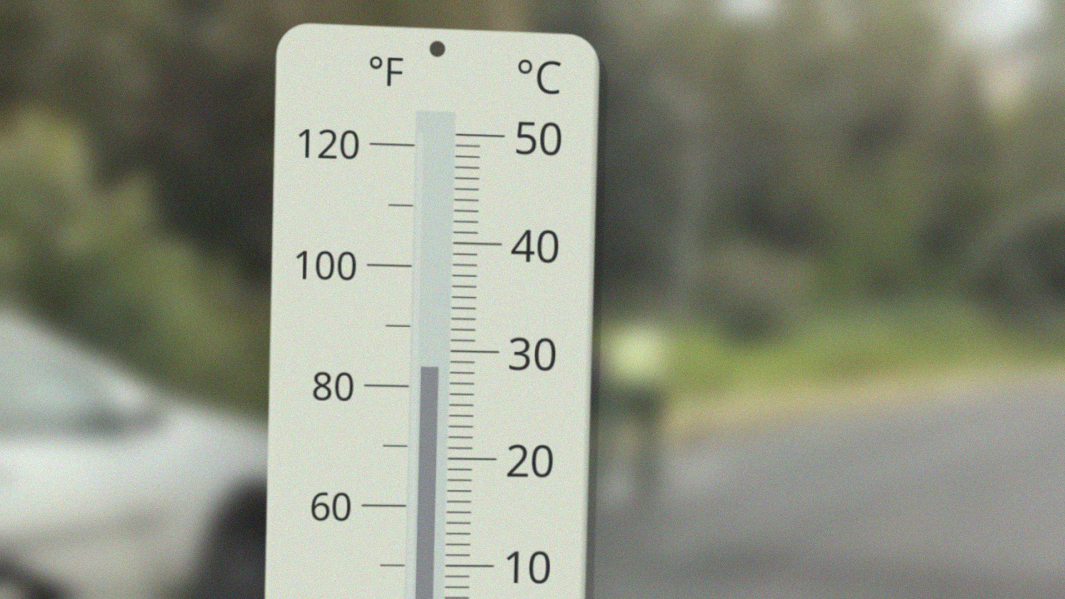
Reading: 28.5; °C
